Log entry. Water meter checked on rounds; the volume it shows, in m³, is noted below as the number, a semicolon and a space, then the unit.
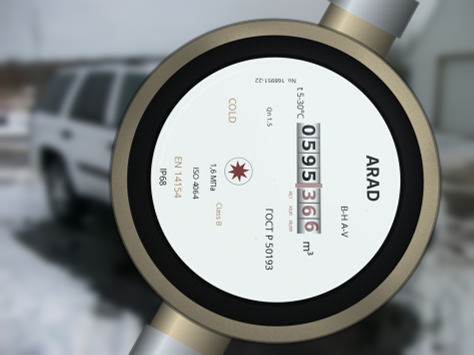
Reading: 595.366; m³
